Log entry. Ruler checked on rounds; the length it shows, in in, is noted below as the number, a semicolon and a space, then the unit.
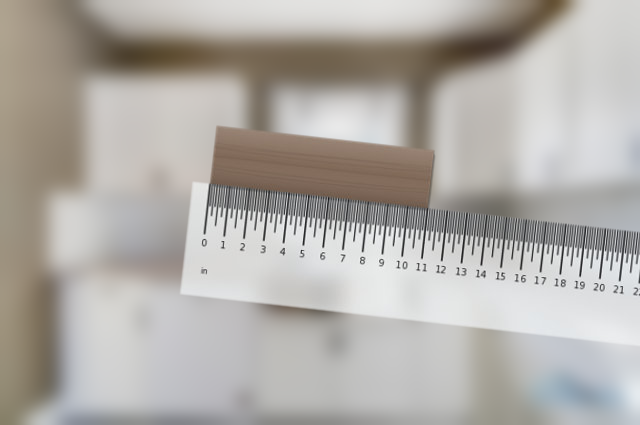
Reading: 11; in
